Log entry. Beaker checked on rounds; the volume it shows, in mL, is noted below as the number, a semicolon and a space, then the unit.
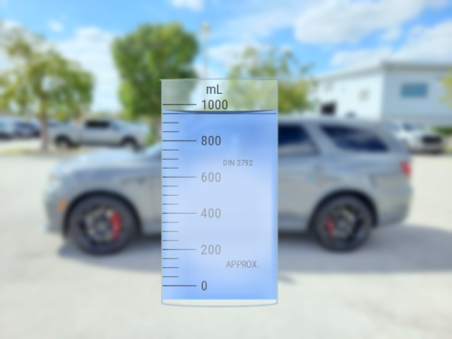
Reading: 950; mL
